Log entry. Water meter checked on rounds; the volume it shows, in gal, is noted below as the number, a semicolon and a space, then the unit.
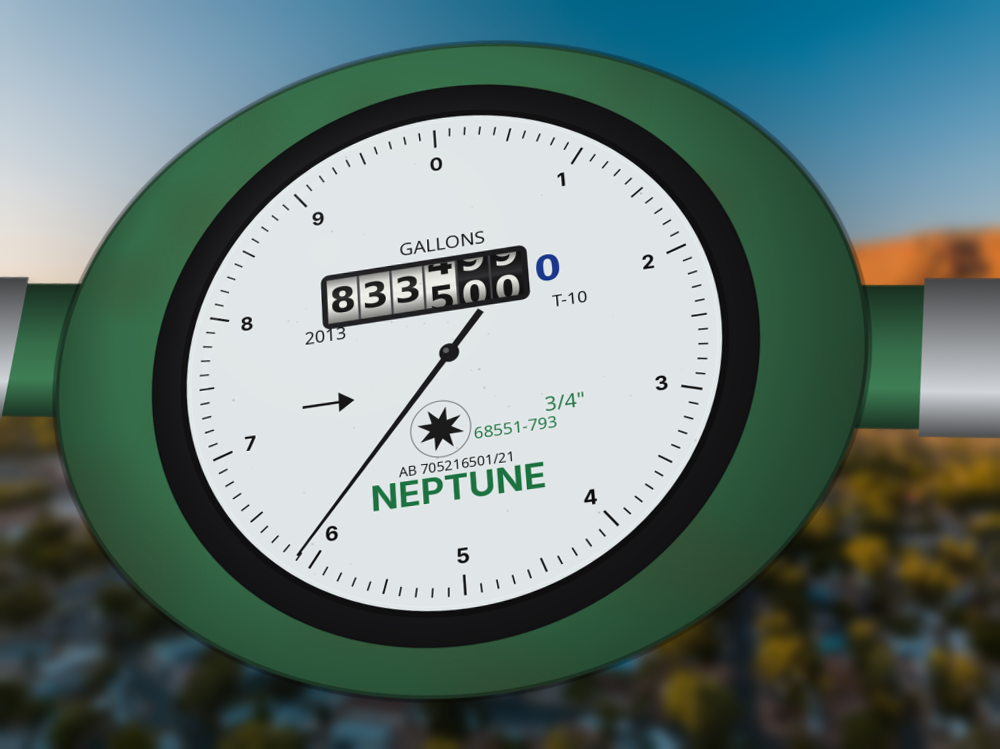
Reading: 8334996.1; gal
